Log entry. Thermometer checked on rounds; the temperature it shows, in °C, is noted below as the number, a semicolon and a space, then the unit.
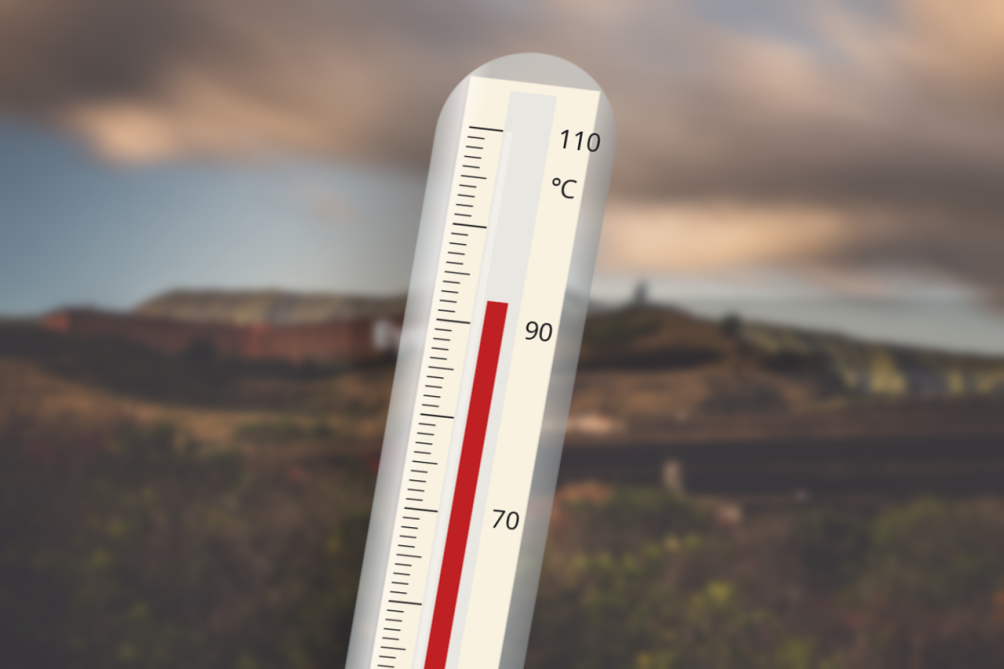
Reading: 92.5; °C
